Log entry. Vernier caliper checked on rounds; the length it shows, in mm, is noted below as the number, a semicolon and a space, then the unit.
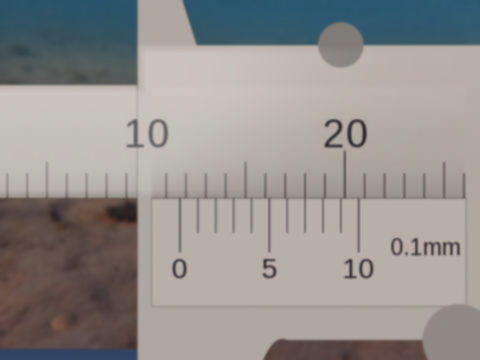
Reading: 11.7; mm
